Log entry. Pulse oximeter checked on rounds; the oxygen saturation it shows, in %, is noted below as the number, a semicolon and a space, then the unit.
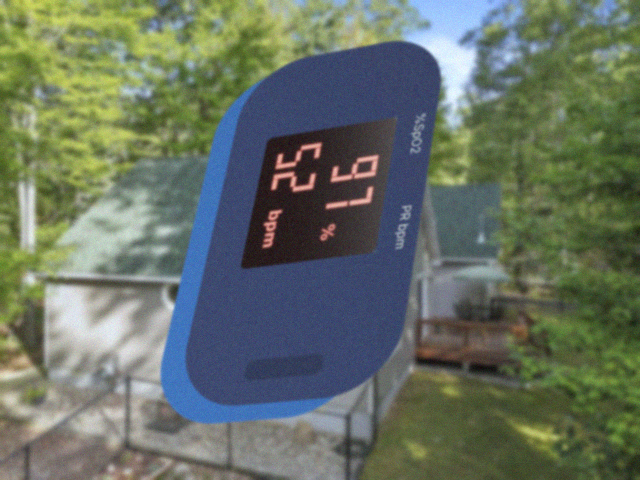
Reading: 97; %
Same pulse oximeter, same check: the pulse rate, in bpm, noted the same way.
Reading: 52; bpm
